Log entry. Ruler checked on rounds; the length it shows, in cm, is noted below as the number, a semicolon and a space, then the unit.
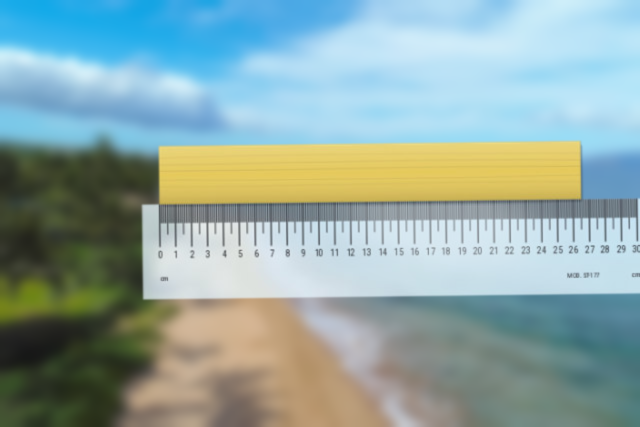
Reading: 26.5; cm
